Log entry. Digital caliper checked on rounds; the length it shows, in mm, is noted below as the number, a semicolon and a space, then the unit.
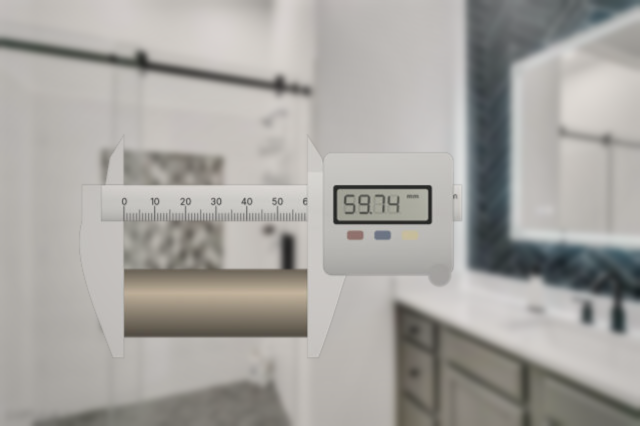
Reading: 59.74; mm
